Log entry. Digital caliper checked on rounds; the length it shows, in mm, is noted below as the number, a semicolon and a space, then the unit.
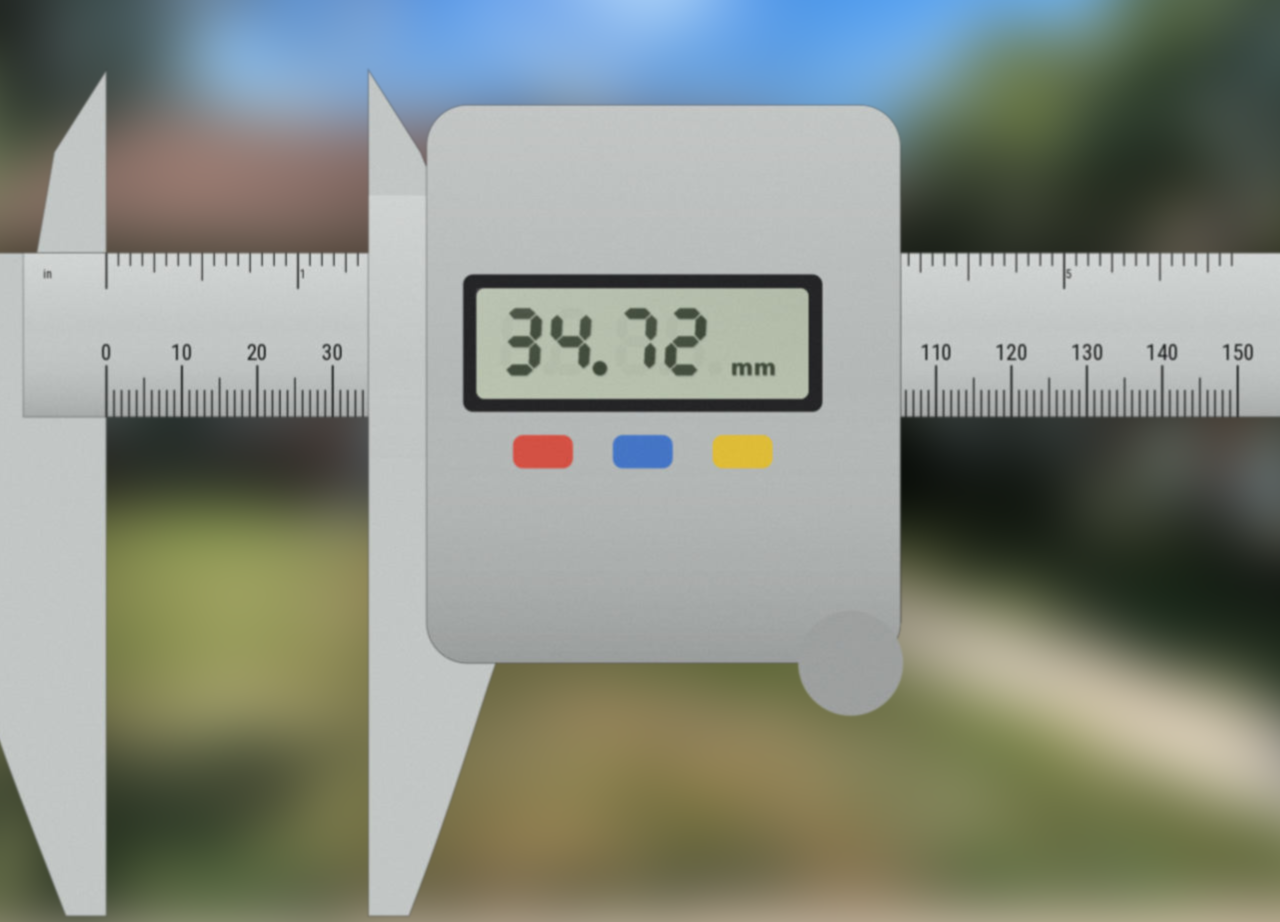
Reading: 34.72; mm
